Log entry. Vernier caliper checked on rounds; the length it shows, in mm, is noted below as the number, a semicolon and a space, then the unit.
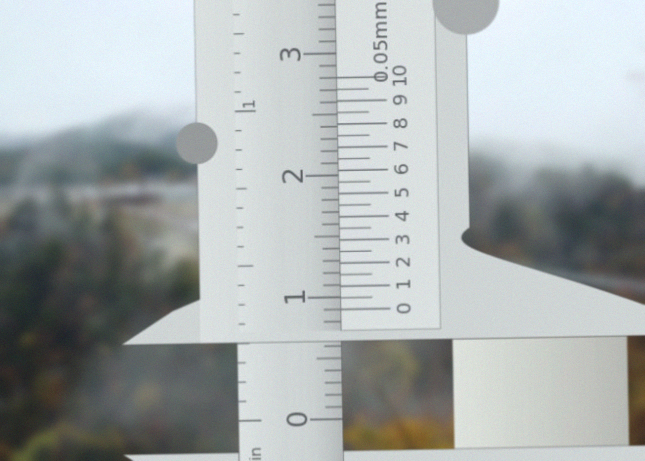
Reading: 9.0; mm
